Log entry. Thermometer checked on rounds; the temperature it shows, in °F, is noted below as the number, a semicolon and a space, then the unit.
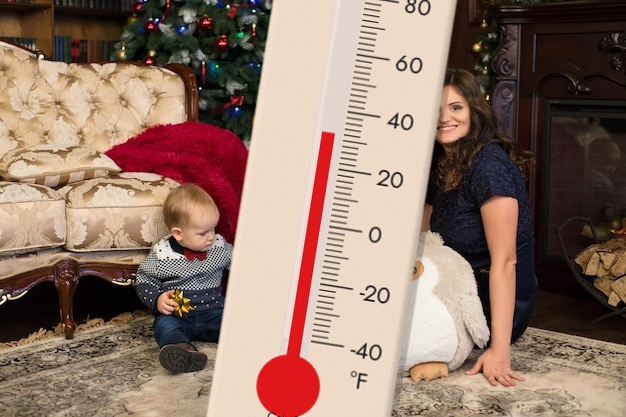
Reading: 32; °F
